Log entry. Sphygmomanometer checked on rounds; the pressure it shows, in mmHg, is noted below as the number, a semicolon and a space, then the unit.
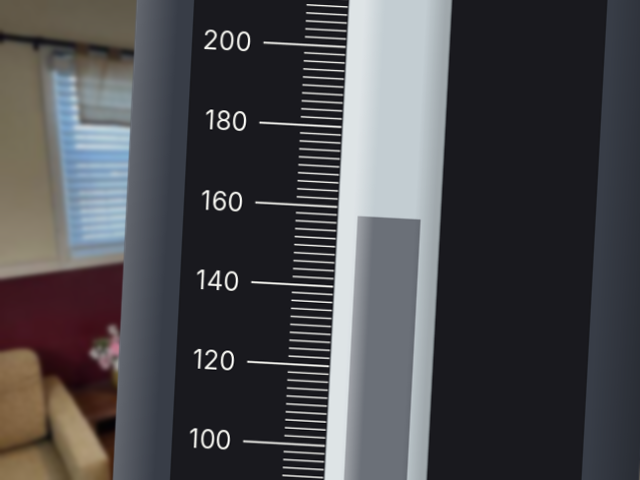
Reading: 158; mmHg
